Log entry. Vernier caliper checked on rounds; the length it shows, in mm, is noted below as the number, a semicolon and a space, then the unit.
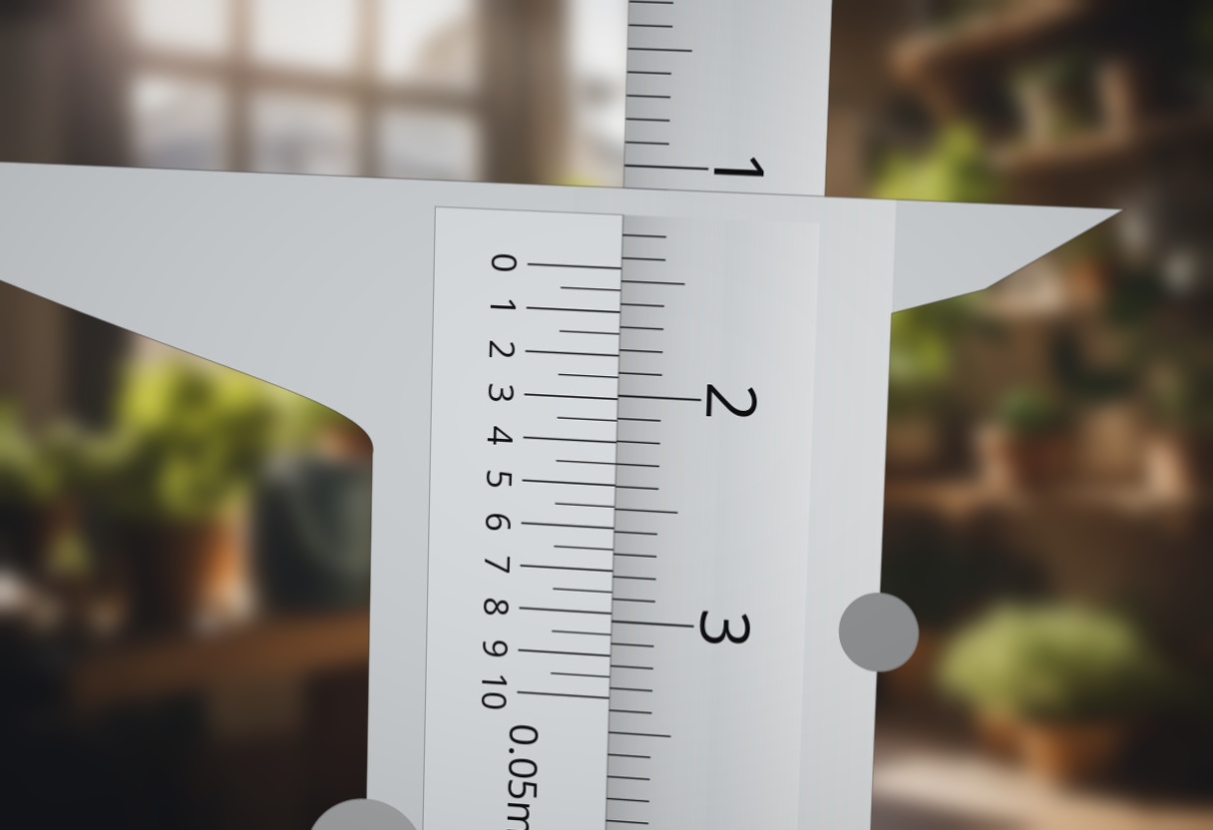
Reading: 14.45; mm
